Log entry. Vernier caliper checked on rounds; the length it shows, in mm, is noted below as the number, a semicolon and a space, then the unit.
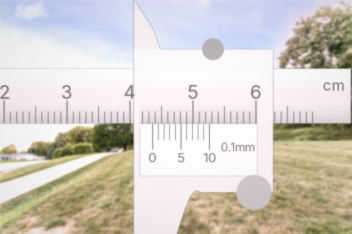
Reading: 43.6; mm
